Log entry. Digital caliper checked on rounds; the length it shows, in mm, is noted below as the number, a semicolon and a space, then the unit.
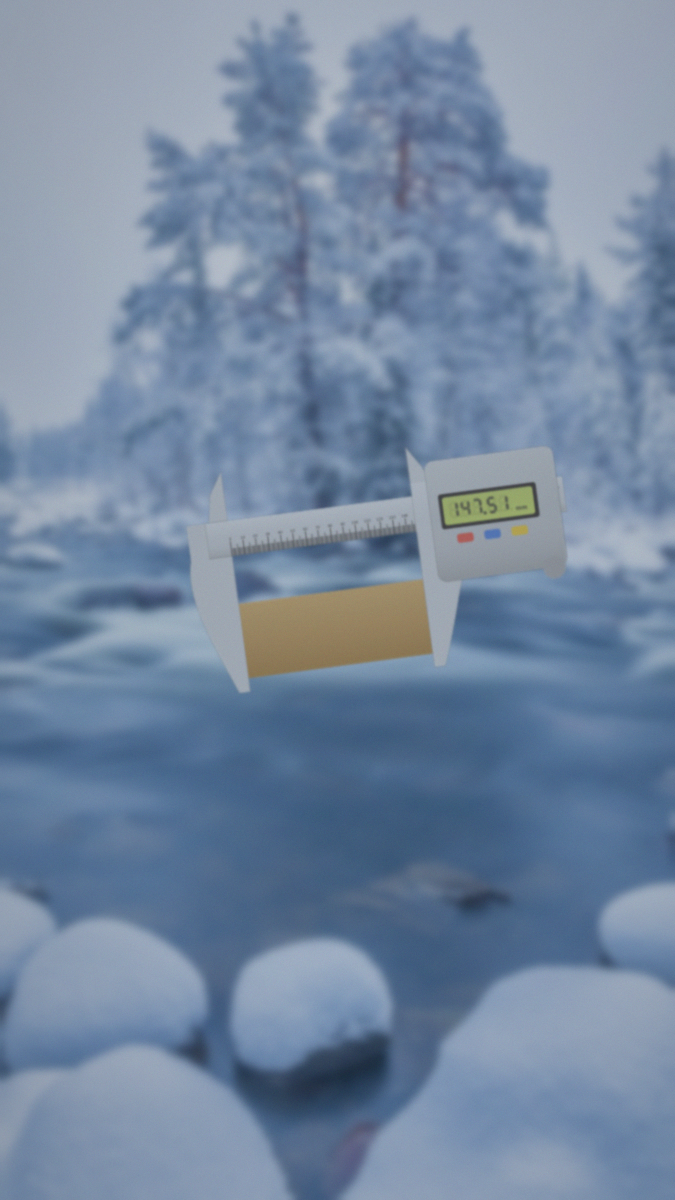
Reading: 147.51; mm
